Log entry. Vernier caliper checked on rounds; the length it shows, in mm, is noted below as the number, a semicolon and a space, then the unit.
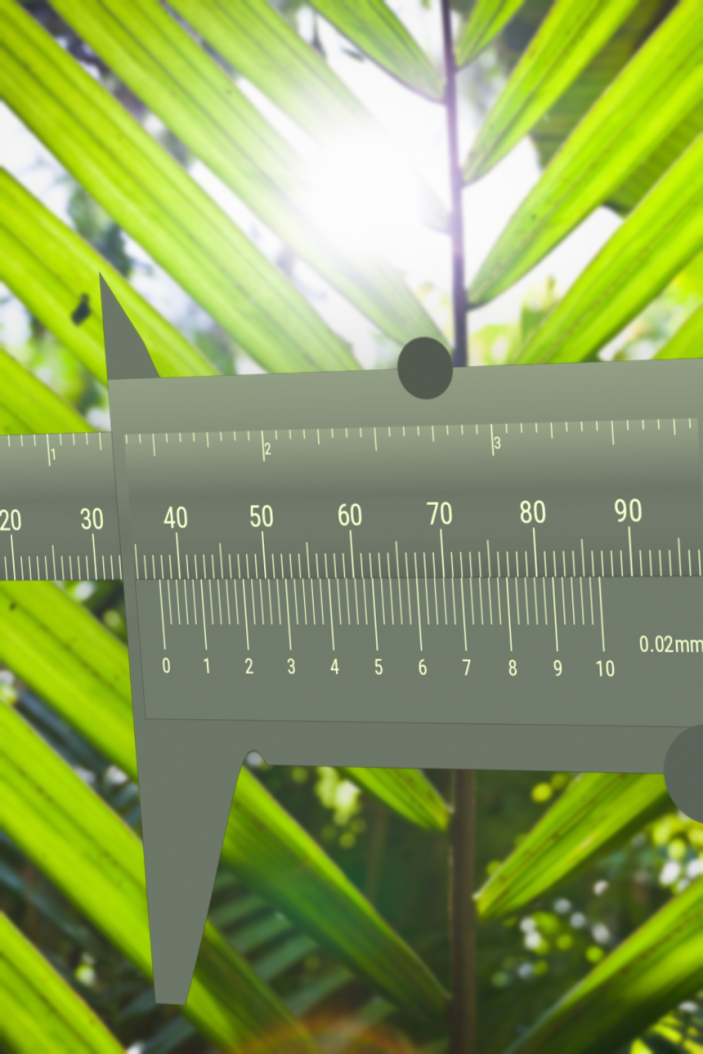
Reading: 37.6; mm
